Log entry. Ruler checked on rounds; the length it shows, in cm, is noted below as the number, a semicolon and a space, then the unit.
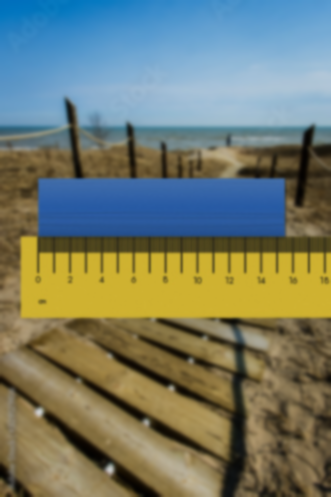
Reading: 15.5; cm
